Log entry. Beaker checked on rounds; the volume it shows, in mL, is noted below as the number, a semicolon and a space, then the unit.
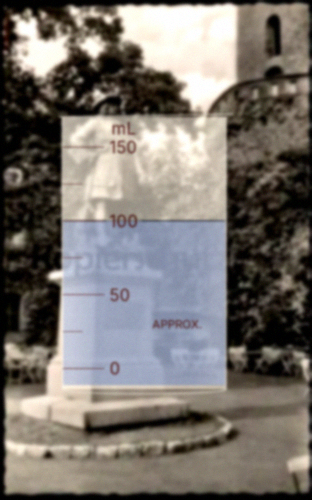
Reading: 100; mL
